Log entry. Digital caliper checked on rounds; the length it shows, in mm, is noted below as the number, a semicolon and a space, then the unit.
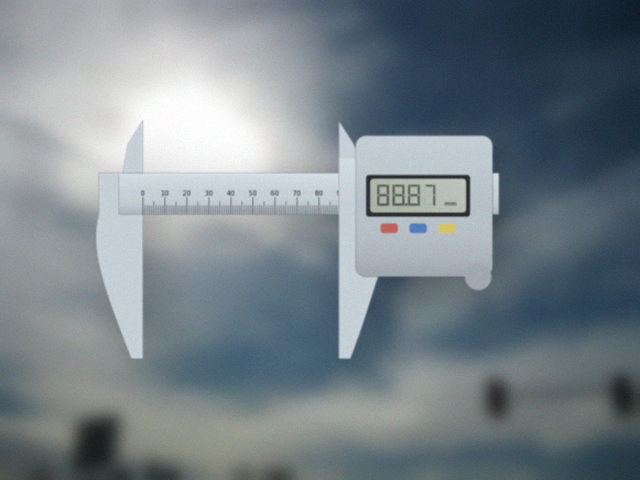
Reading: 88.87; mm
